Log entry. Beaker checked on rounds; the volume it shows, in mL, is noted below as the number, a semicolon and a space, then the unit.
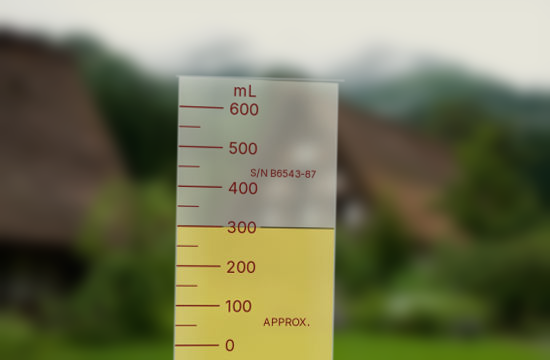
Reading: 300; mL
